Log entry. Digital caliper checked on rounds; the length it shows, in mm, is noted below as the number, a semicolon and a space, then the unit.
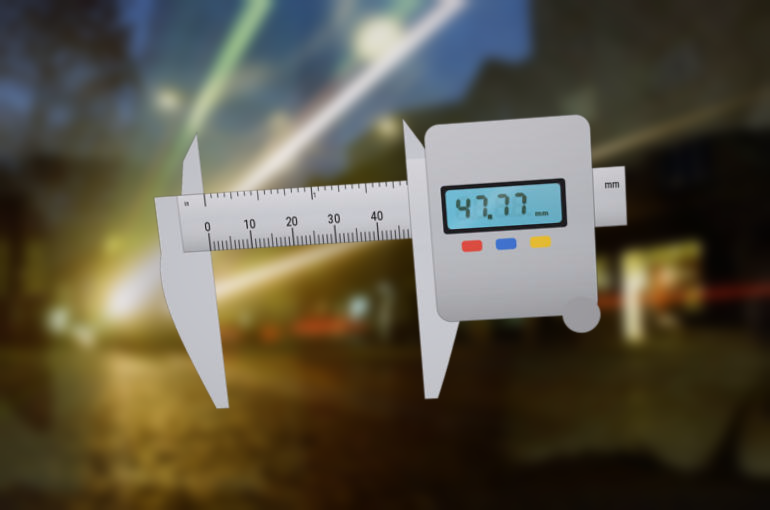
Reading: 47.77; mm
